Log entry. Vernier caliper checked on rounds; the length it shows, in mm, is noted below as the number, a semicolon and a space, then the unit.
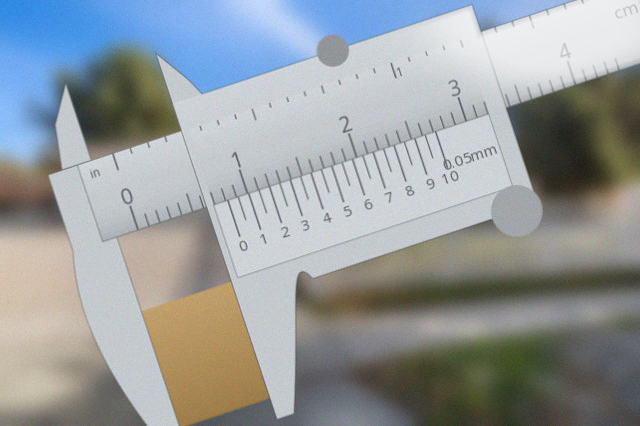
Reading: 8.2; mm
